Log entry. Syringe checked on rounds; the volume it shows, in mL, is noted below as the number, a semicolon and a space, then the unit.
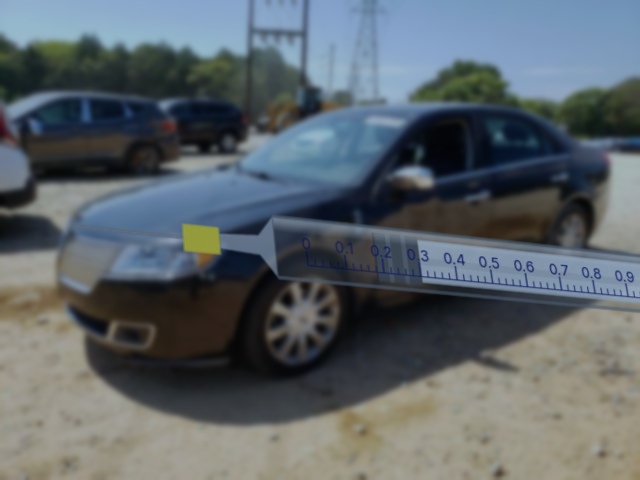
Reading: 0.18; mL
